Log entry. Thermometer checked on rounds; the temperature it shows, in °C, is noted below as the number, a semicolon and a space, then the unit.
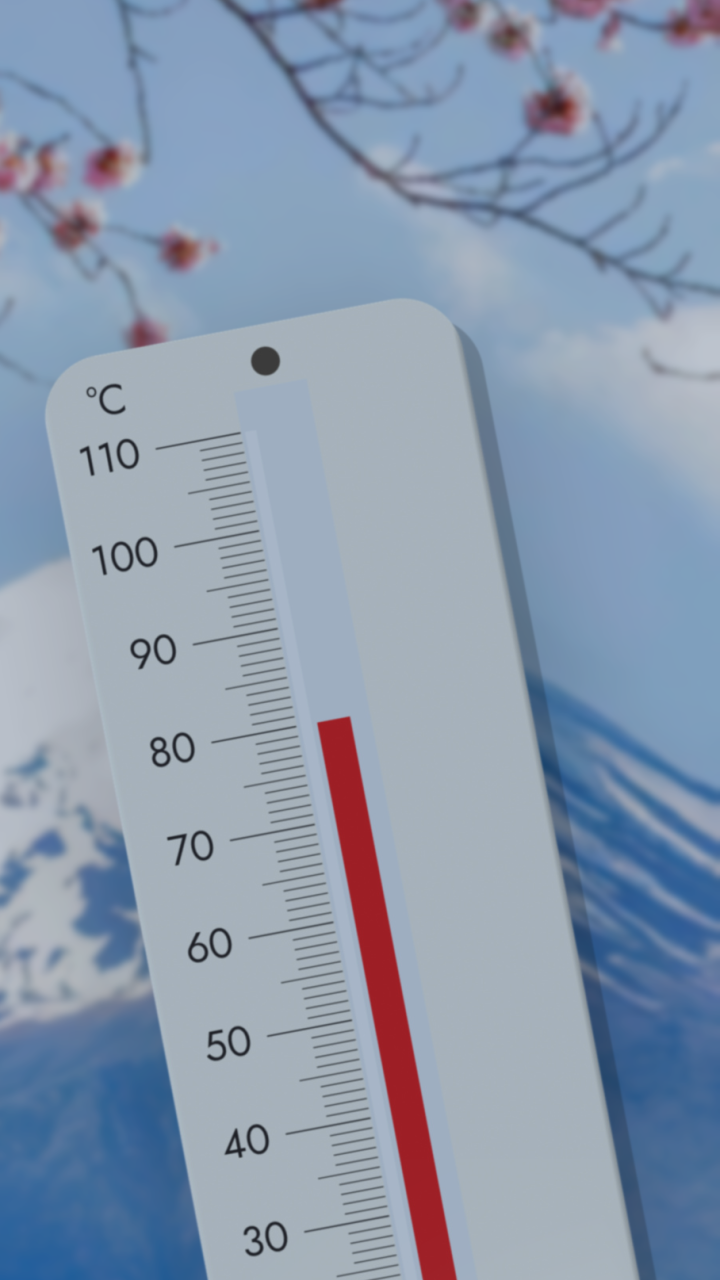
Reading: 80; °C
